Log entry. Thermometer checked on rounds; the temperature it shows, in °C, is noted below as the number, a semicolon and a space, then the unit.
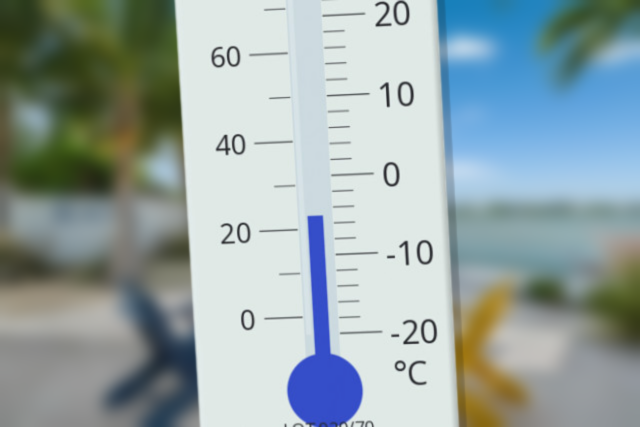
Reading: -5; °C
